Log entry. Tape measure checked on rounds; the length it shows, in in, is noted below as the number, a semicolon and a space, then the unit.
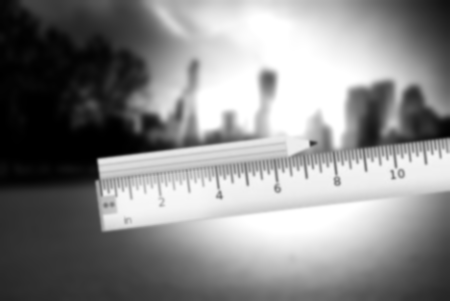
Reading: 7.5; in
